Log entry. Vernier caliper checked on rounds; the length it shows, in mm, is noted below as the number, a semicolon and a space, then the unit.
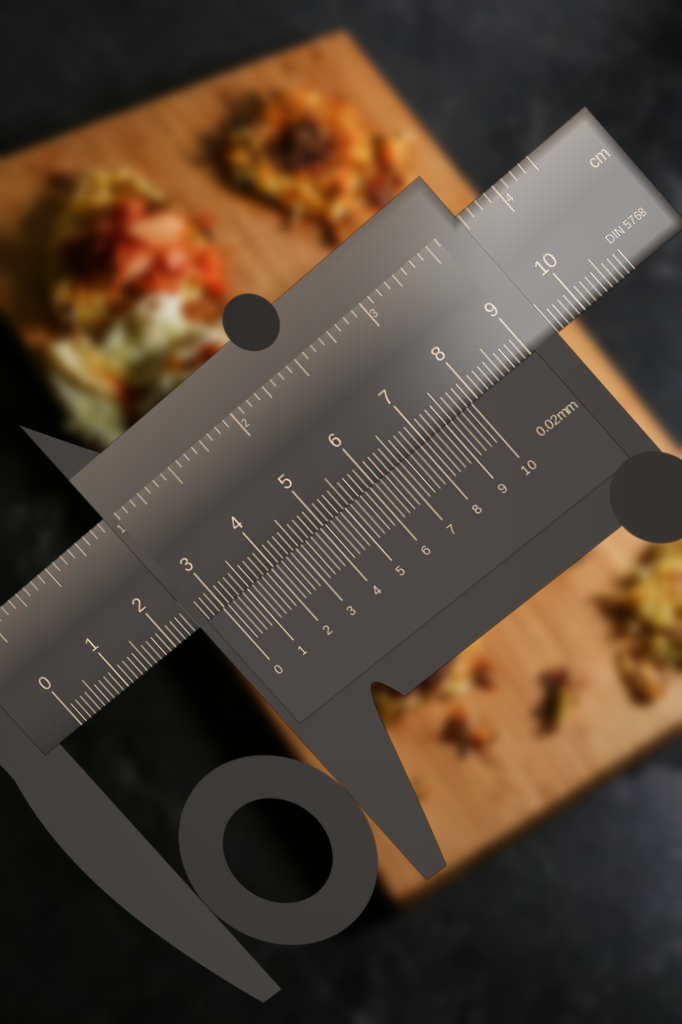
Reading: 29.8; mm
